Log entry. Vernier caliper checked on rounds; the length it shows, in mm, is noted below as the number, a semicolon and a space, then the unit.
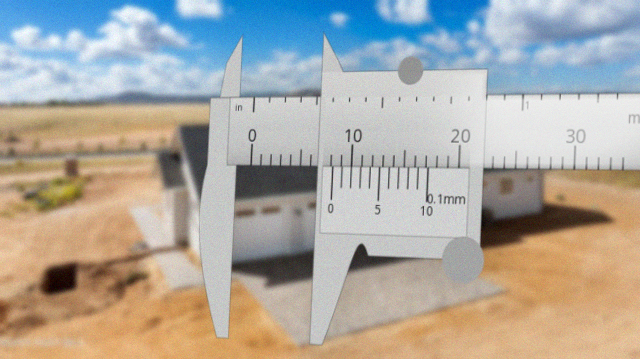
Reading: 8.2; mm
